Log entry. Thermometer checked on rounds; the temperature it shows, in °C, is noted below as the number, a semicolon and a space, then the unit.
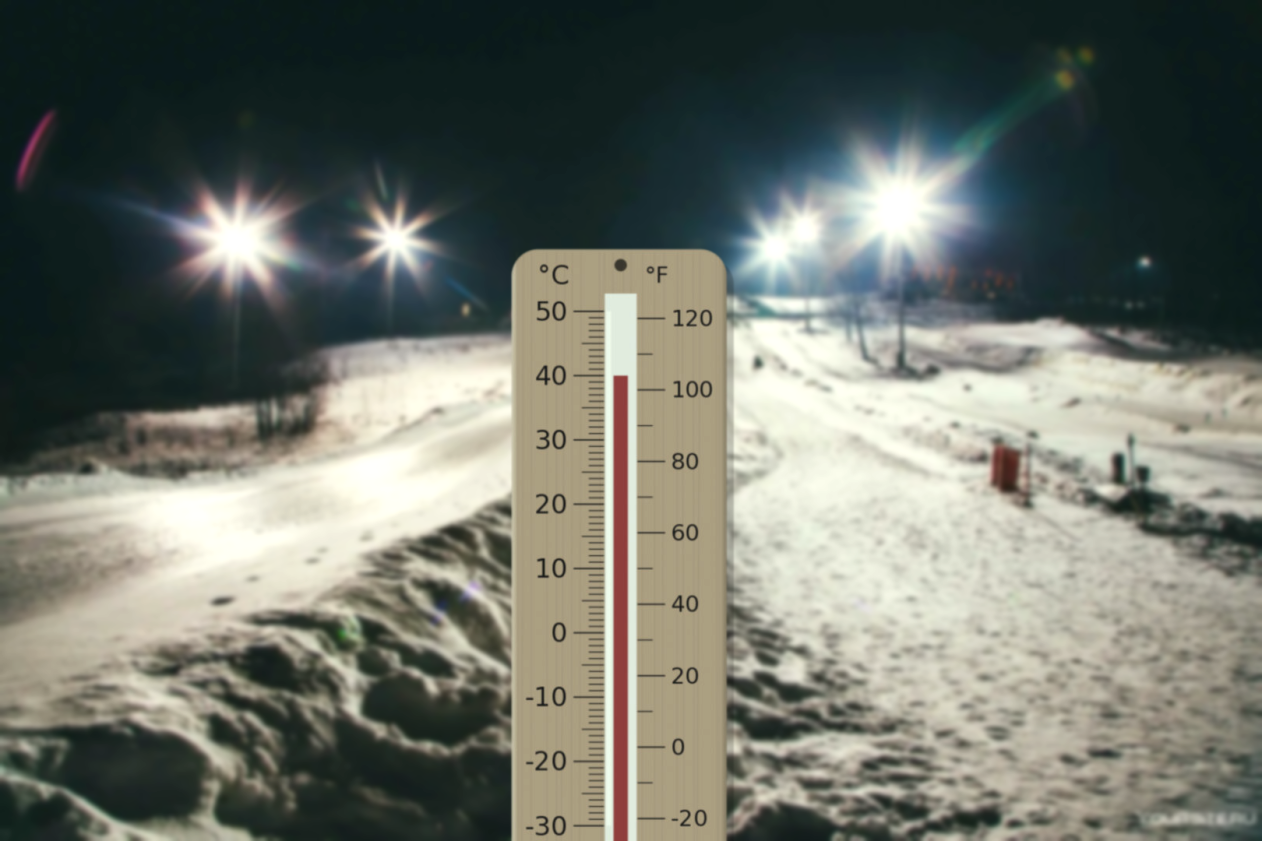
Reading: 40; °C
